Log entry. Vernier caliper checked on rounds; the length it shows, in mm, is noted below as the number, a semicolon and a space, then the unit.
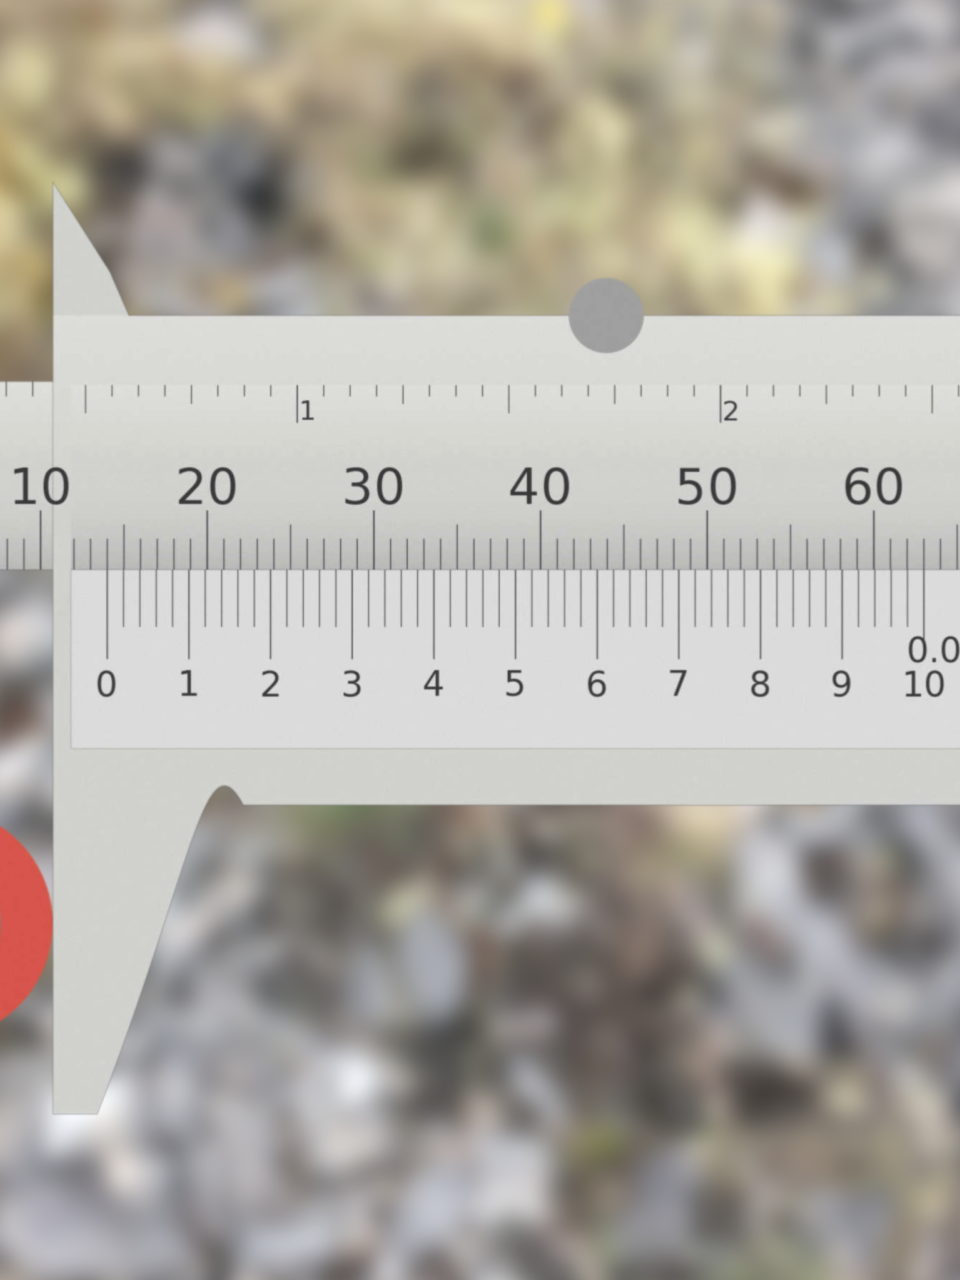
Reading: 14.0; mm
